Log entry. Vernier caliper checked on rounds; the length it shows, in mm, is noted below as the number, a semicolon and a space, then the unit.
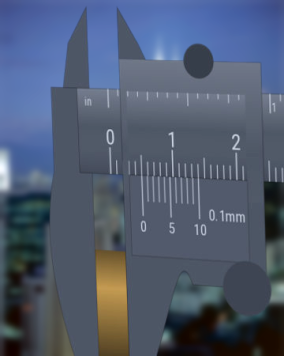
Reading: 5.0; mm
